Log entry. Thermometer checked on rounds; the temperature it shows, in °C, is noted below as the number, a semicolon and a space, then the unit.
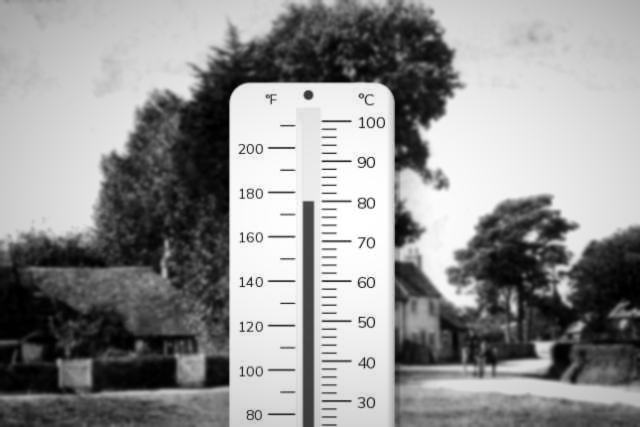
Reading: 80; °C
